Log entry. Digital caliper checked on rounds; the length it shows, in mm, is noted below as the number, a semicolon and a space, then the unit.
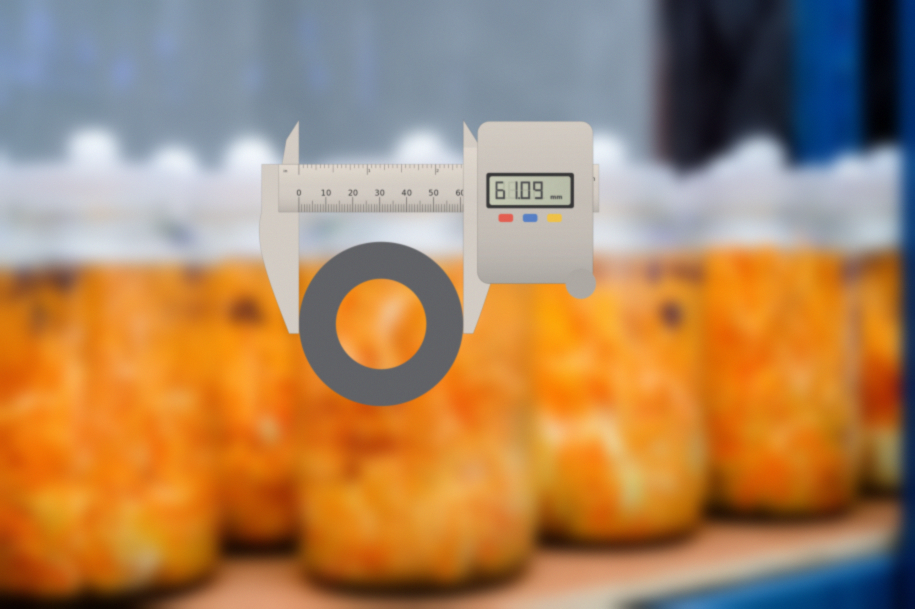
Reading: 61.09; mm
